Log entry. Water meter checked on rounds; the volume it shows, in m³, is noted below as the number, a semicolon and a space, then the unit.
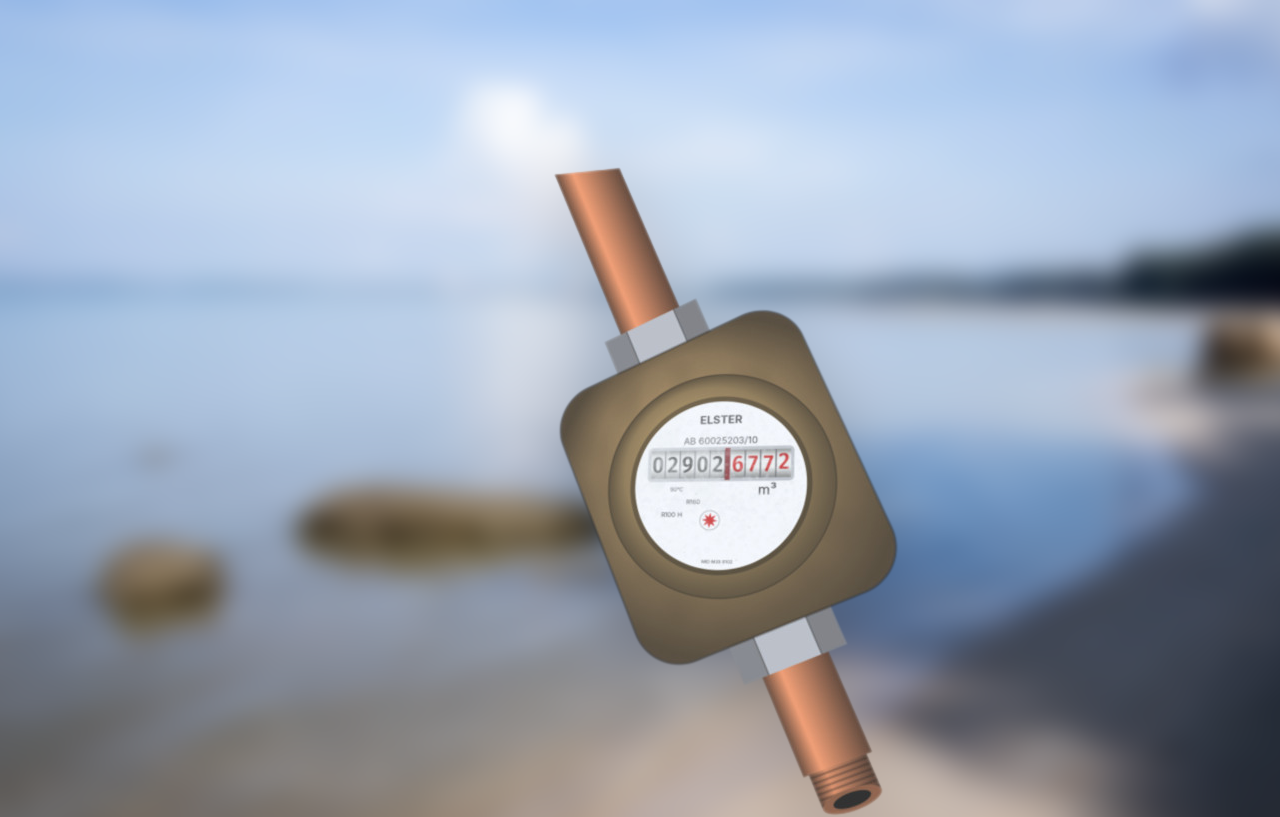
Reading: 2902.6772; m³
